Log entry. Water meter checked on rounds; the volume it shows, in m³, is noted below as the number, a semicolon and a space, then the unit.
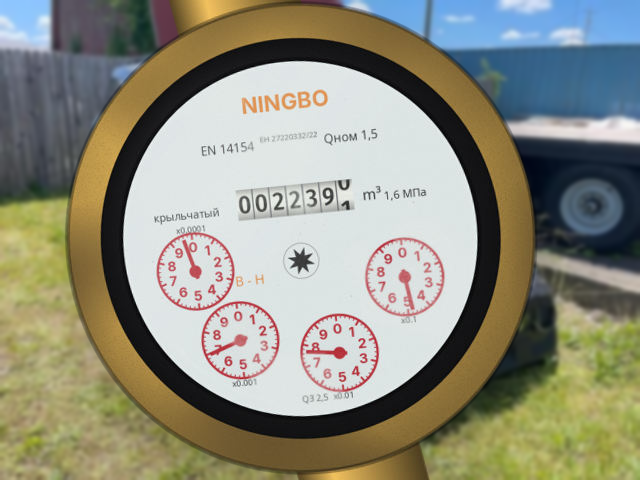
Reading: 22390.4769; m³
